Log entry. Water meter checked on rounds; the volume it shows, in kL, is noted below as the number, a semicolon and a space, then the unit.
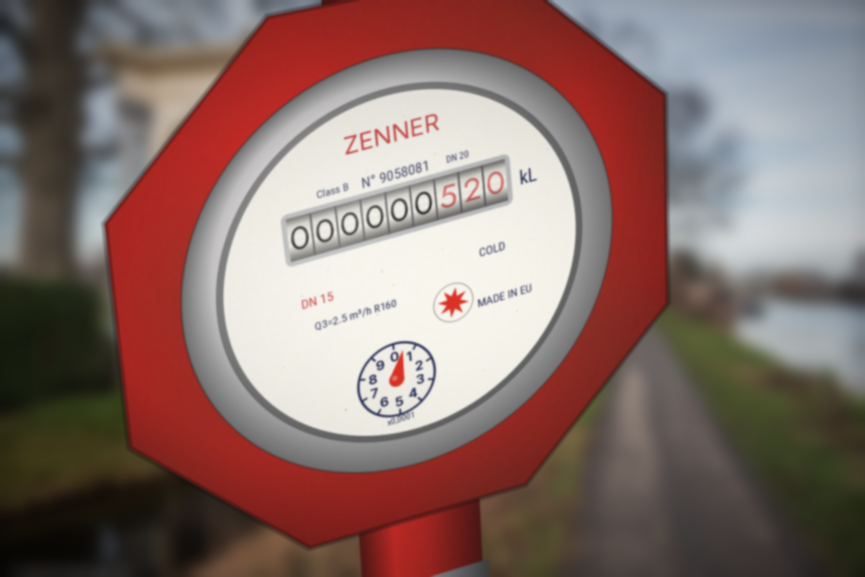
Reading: 0.5200; kL
